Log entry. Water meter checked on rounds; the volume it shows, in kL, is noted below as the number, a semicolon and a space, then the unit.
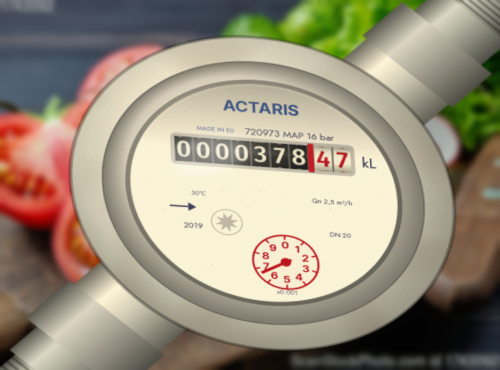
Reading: 378.476; kL
